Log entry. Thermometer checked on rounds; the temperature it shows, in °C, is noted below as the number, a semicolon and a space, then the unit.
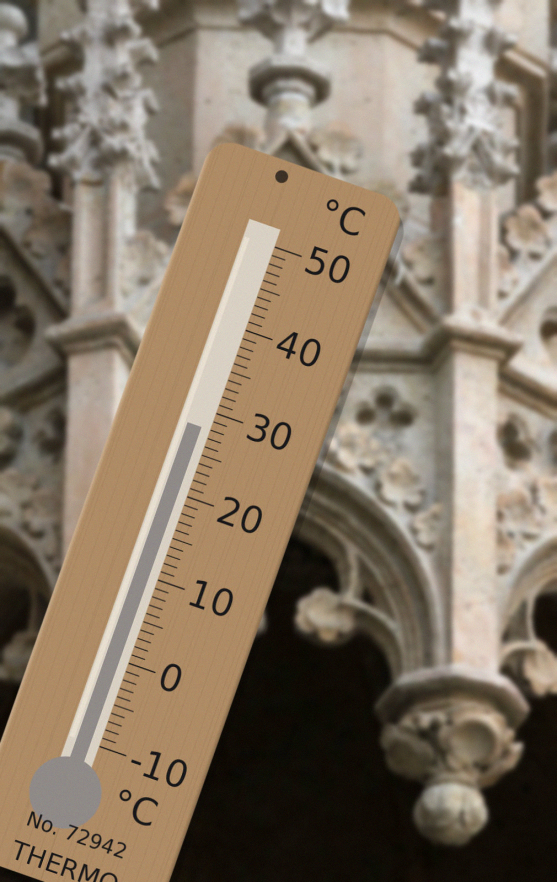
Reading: 28; °C
